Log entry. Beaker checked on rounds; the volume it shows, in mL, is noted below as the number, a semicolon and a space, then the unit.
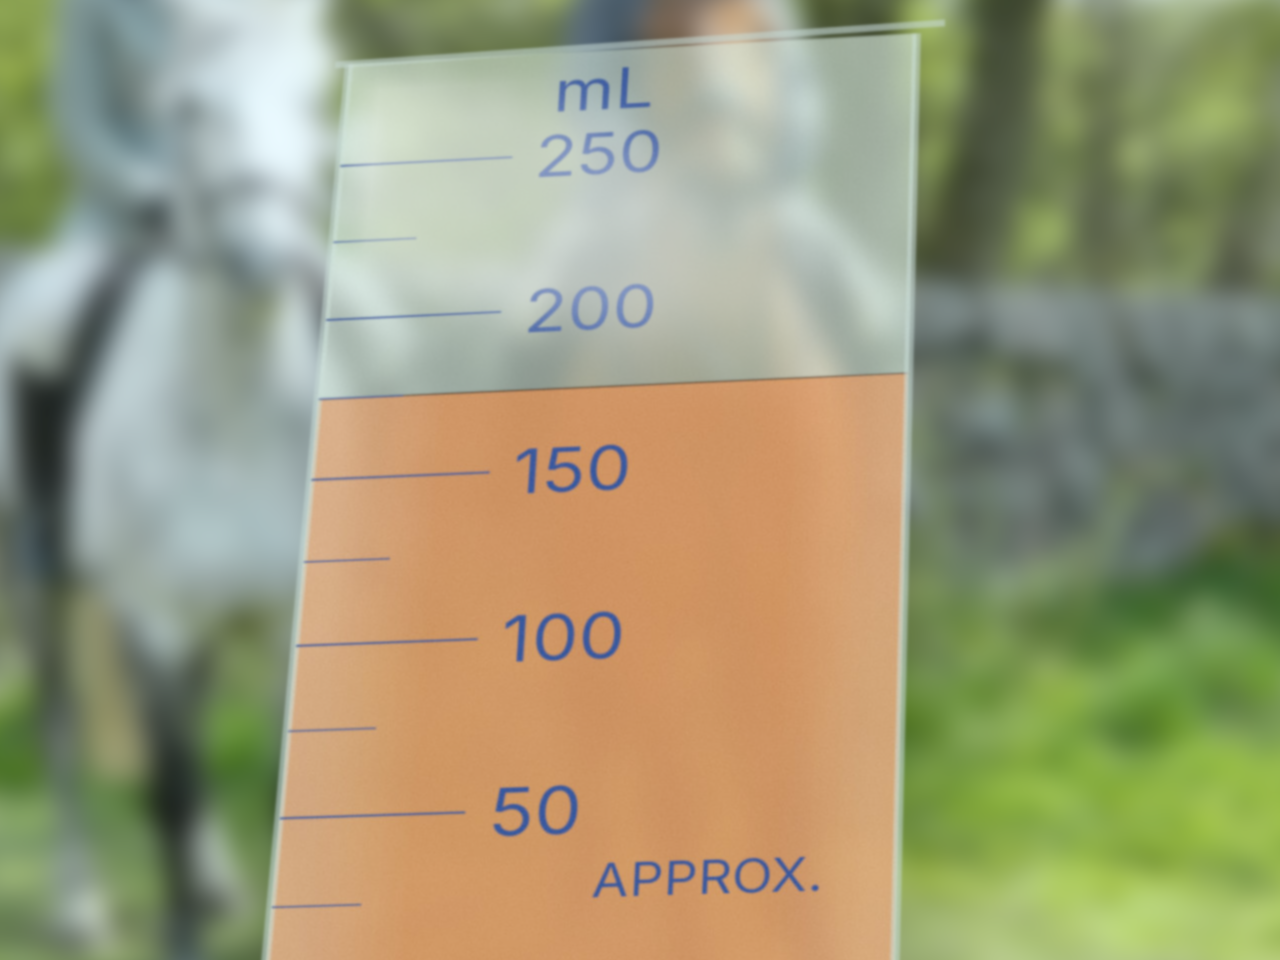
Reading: 175; mL
